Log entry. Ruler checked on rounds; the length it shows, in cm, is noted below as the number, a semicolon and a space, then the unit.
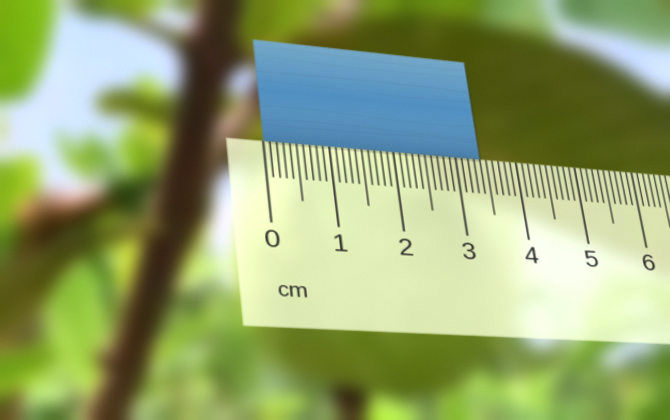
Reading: 3.4; cm
